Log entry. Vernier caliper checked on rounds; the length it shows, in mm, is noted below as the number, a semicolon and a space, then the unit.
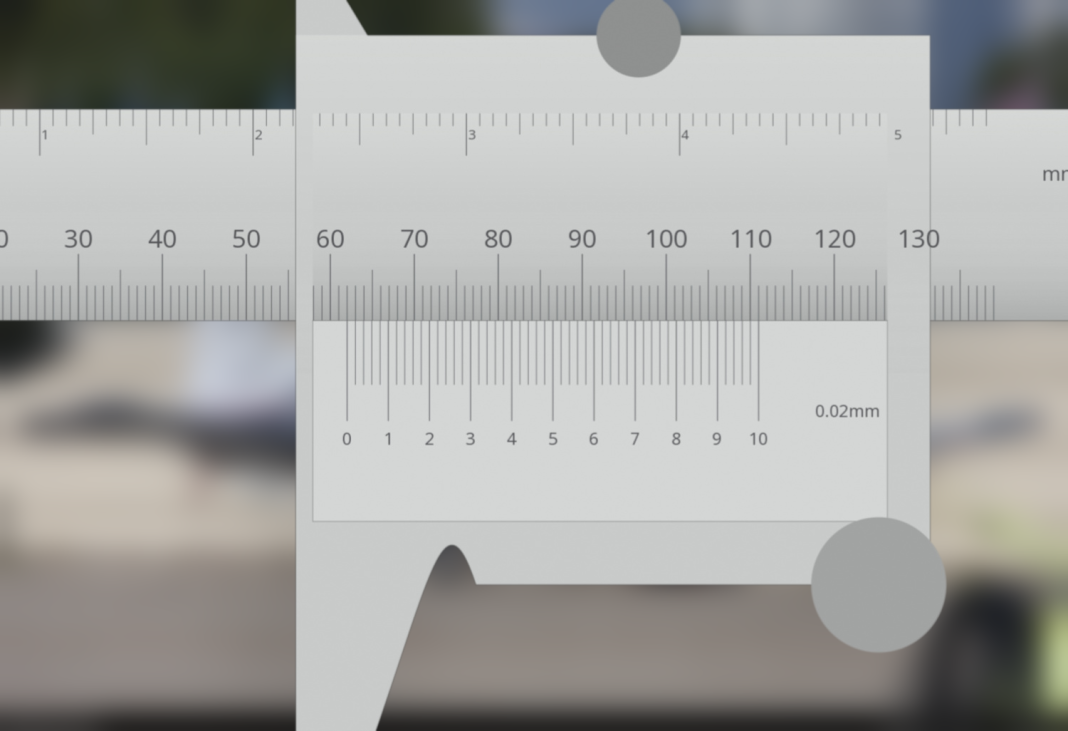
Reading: 62.0; mm
